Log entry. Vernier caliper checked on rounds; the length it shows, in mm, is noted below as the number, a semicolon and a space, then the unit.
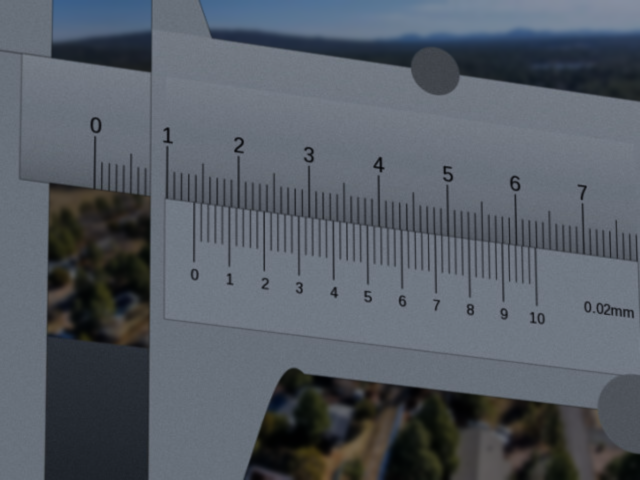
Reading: 13.8; mm
